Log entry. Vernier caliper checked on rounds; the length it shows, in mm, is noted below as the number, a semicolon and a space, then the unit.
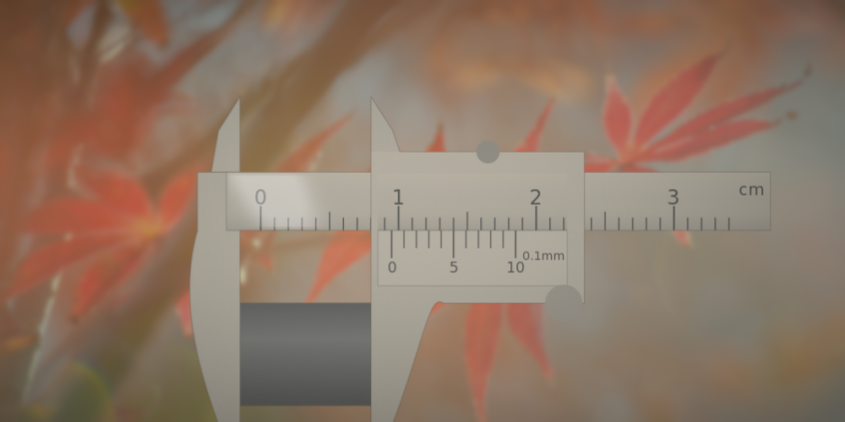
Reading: 9.5; mm
